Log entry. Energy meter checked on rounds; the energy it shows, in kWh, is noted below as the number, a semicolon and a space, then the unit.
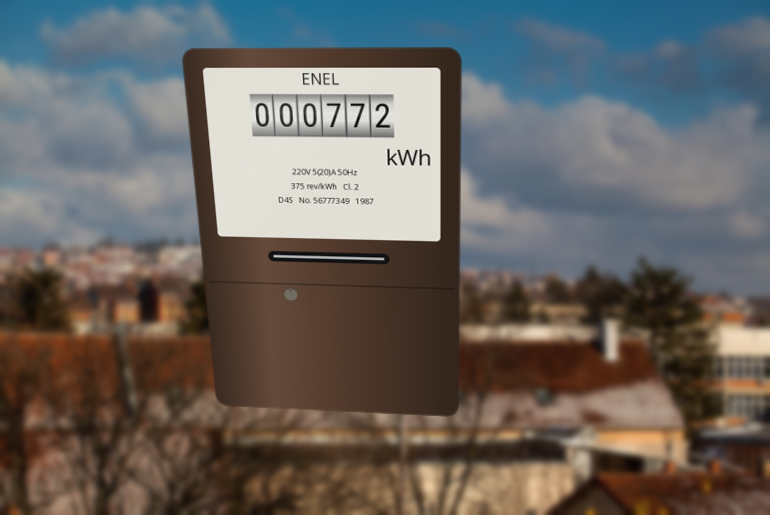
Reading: 772; kWh
